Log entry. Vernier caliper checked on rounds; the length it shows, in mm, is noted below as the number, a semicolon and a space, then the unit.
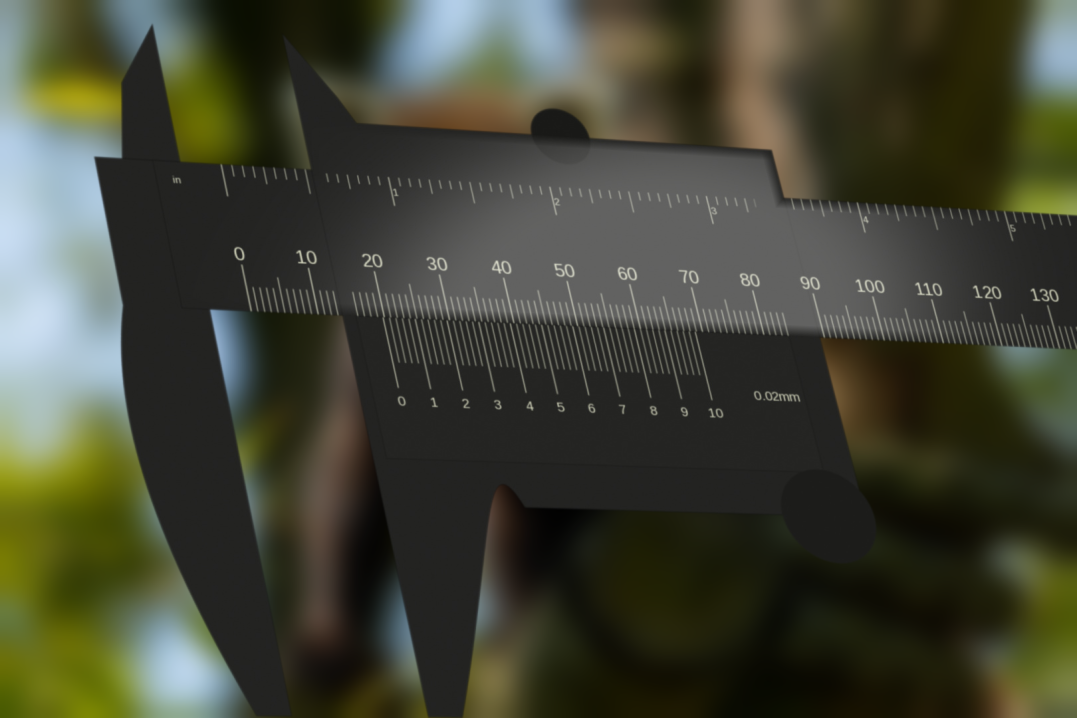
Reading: 19.8; mm
